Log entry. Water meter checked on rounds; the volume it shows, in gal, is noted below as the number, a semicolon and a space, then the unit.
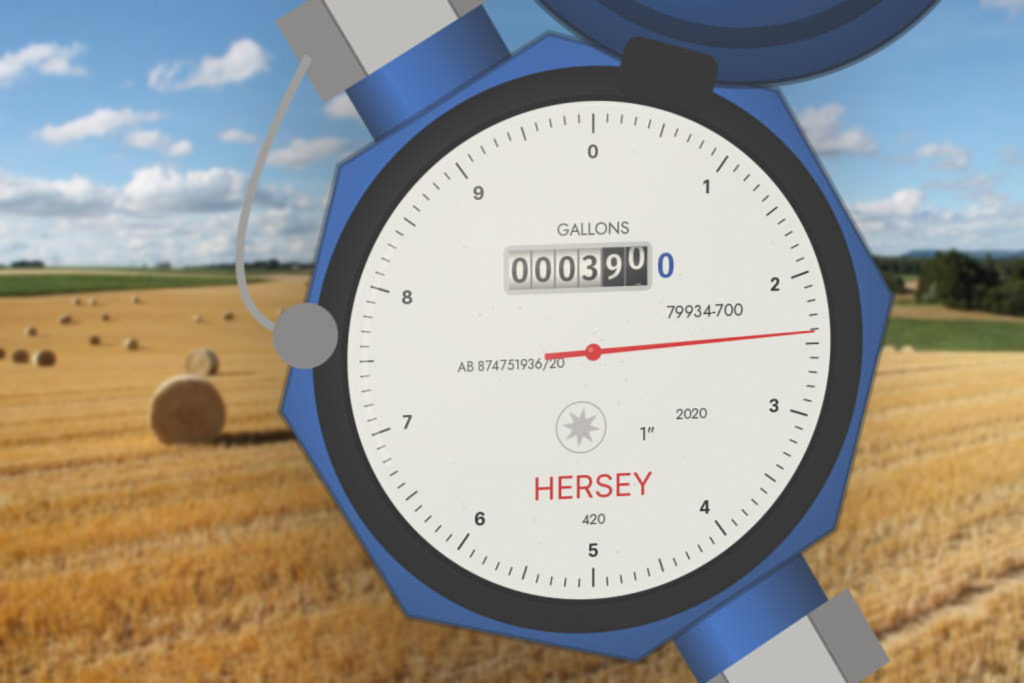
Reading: 3902.4; gal
